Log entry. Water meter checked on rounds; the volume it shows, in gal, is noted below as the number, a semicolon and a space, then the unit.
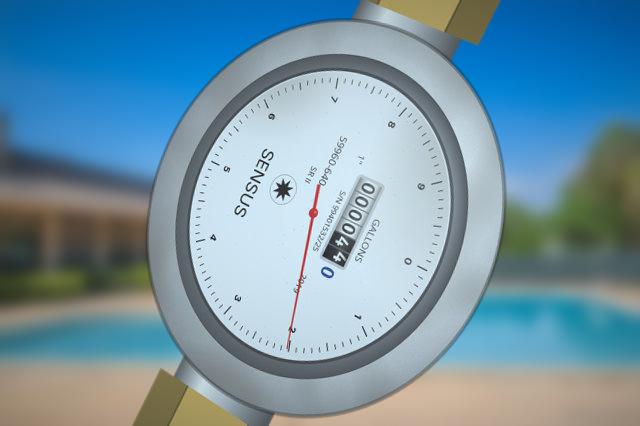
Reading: 442.0; gal
